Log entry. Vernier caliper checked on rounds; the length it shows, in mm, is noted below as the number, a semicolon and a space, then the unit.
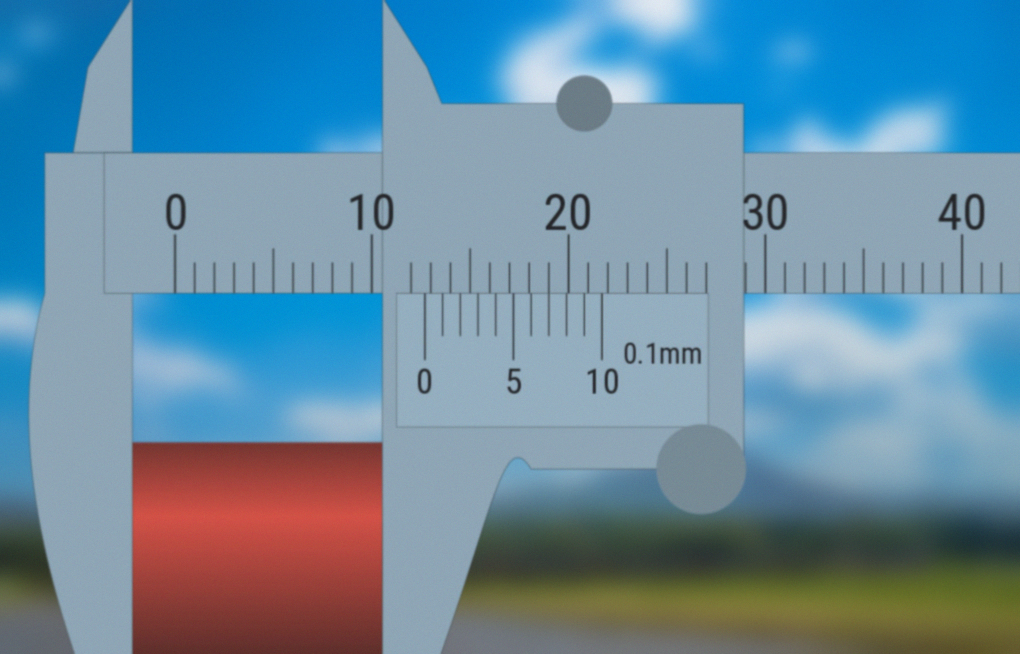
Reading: 12.7; mm
